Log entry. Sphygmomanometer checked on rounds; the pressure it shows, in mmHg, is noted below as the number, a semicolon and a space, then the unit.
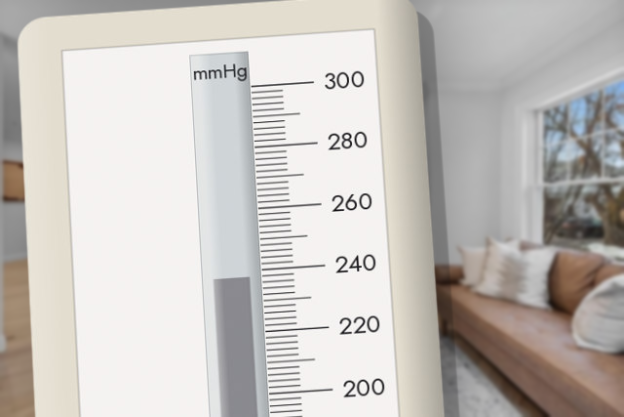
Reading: 238; mmHg
